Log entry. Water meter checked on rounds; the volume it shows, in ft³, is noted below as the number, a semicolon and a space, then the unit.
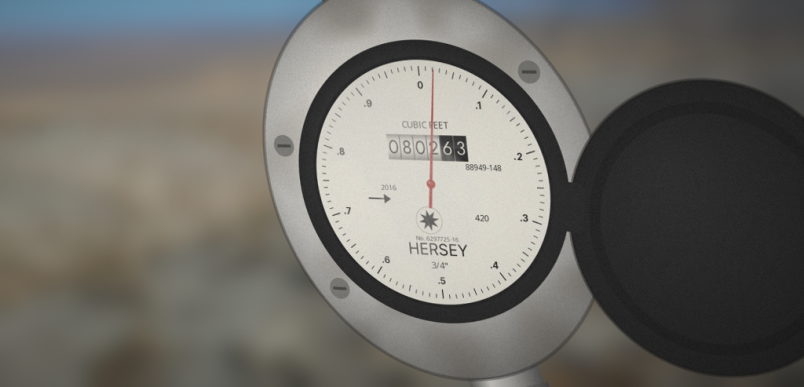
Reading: 80263.02; ft³
